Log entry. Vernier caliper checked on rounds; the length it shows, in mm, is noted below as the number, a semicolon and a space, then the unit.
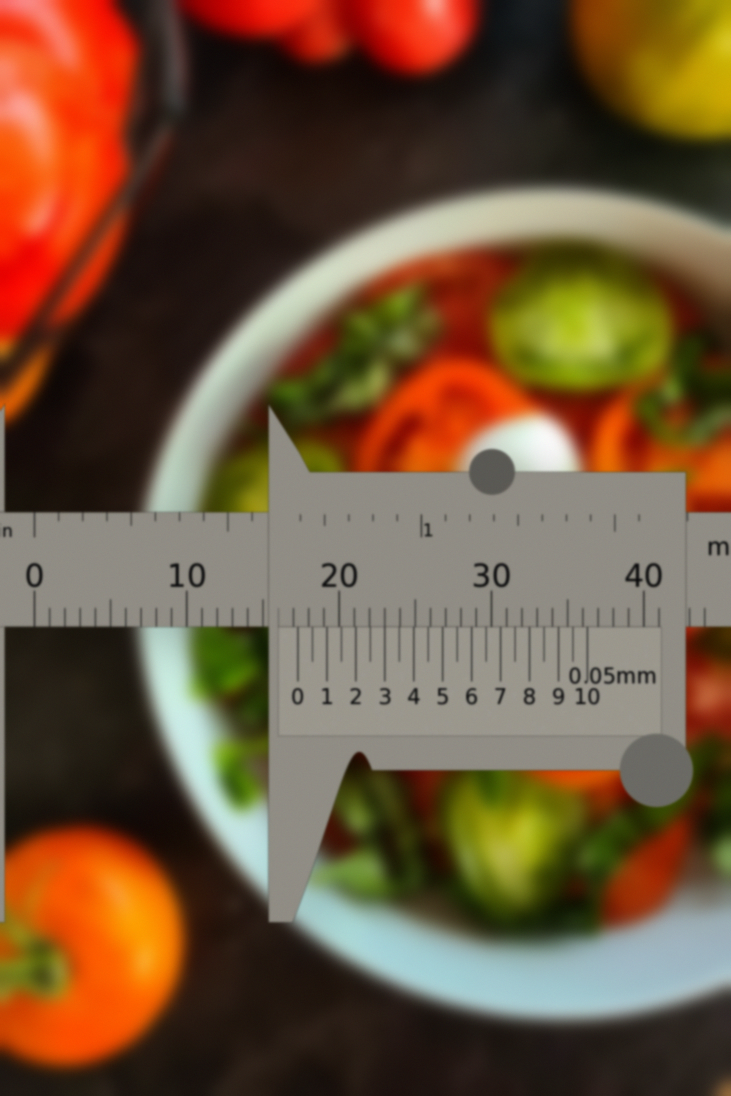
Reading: 17.3; mm
